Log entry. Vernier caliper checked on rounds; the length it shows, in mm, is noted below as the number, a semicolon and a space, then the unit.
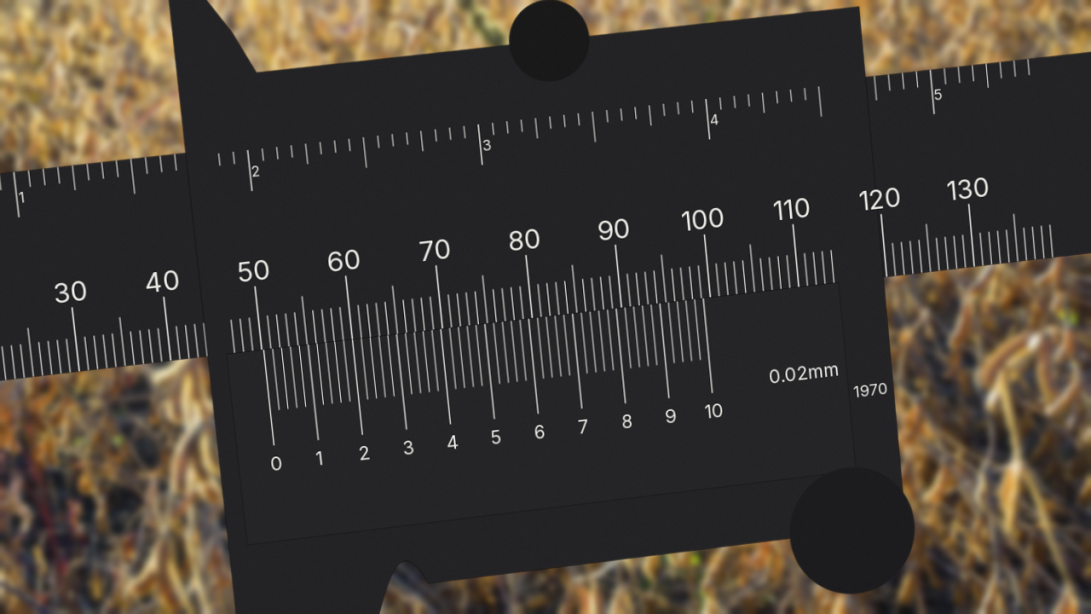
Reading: 50.2; mm
